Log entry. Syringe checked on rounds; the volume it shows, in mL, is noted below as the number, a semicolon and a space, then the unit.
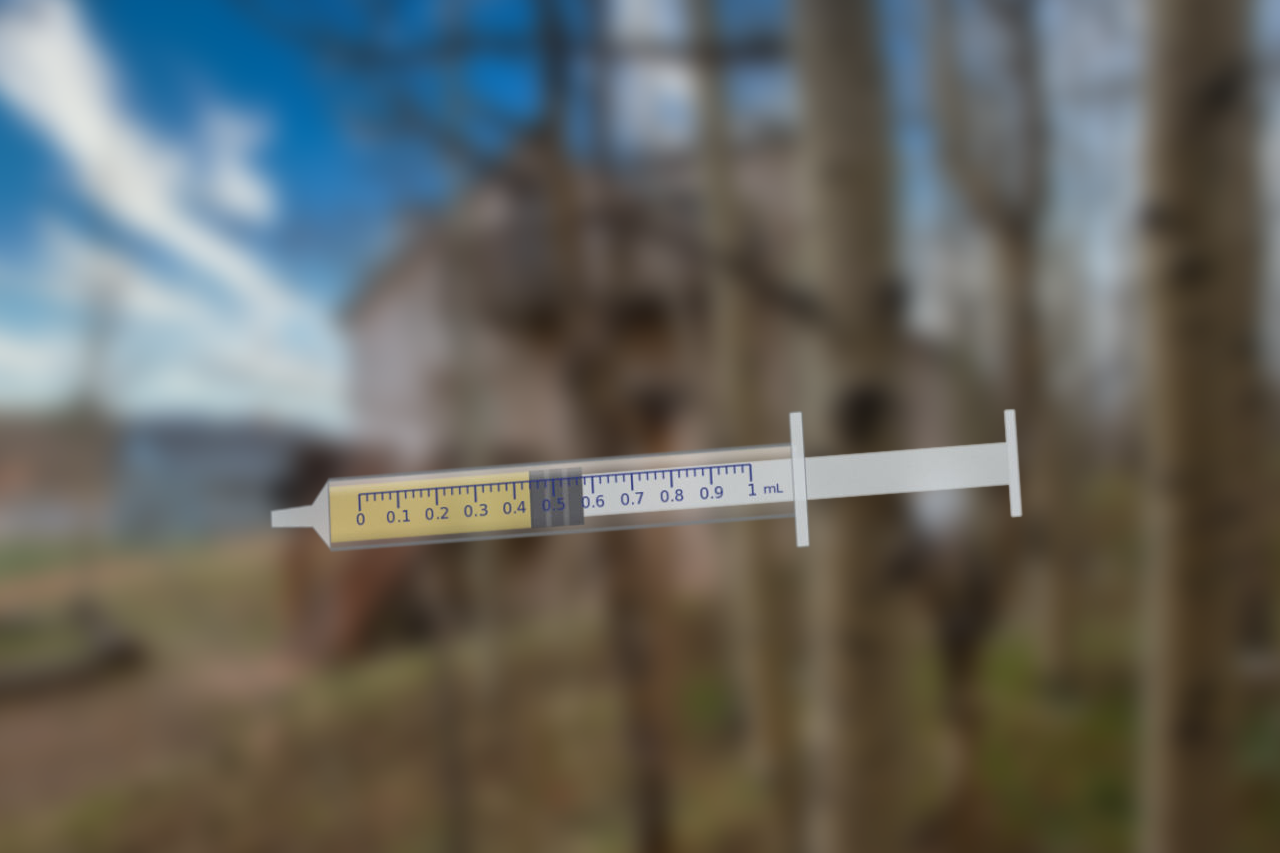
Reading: 0.44; mL
